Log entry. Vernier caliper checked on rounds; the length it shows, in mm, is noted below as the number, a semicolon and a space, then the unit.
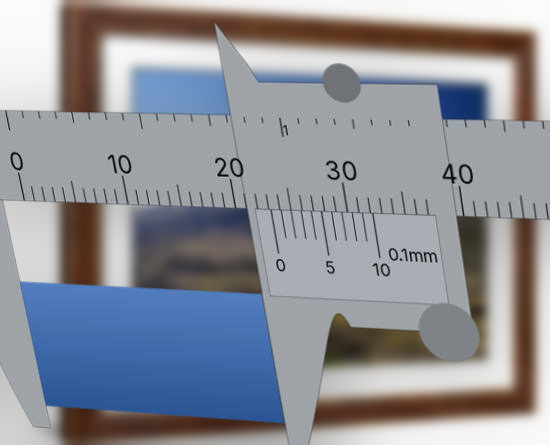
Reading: 23.2; mm
